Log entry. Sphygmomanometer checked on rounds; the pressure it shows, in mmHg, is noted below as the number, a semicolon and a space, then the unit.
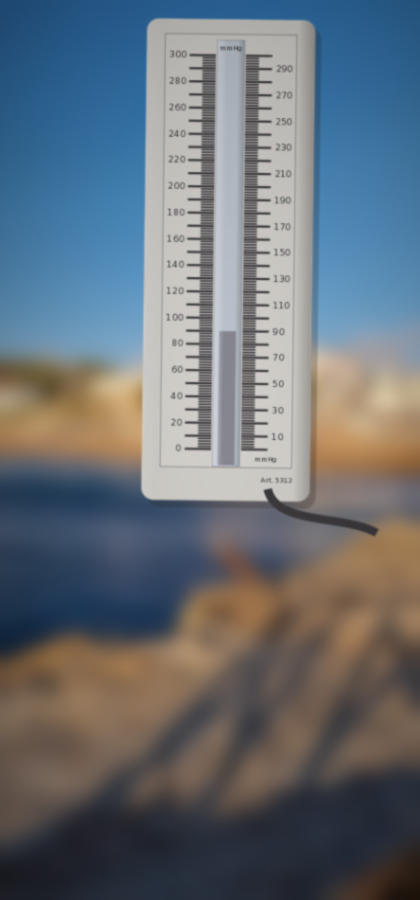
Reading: 90; mmHg
